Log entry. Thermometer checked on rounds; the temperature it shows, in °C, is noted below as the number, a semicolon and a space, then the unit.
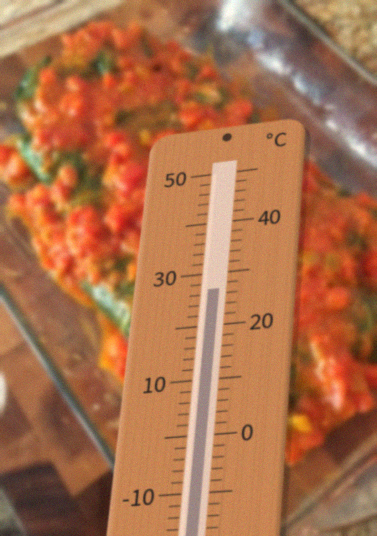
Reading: 27; °C
